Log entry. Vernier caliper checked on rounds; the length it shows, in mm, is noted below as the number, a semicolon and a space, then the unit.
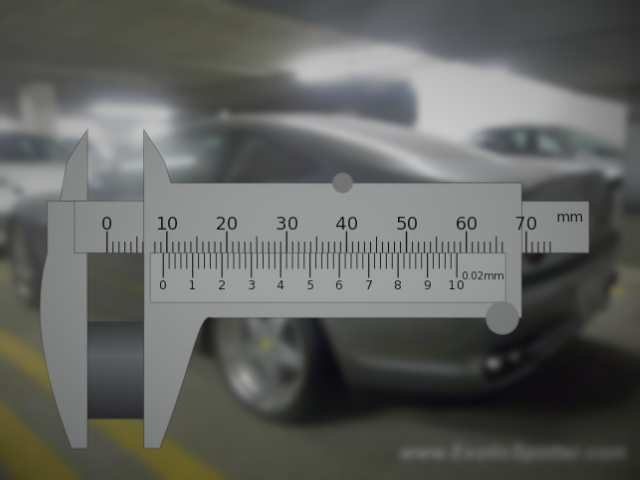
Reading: 9.4; mm
